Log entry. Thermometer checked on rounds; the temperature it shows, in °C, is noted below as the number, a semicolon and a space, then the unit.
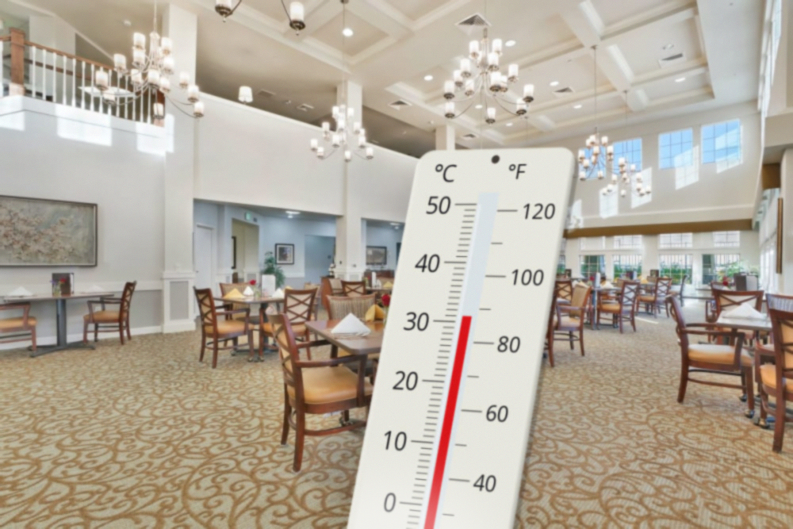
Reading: 31; °C
